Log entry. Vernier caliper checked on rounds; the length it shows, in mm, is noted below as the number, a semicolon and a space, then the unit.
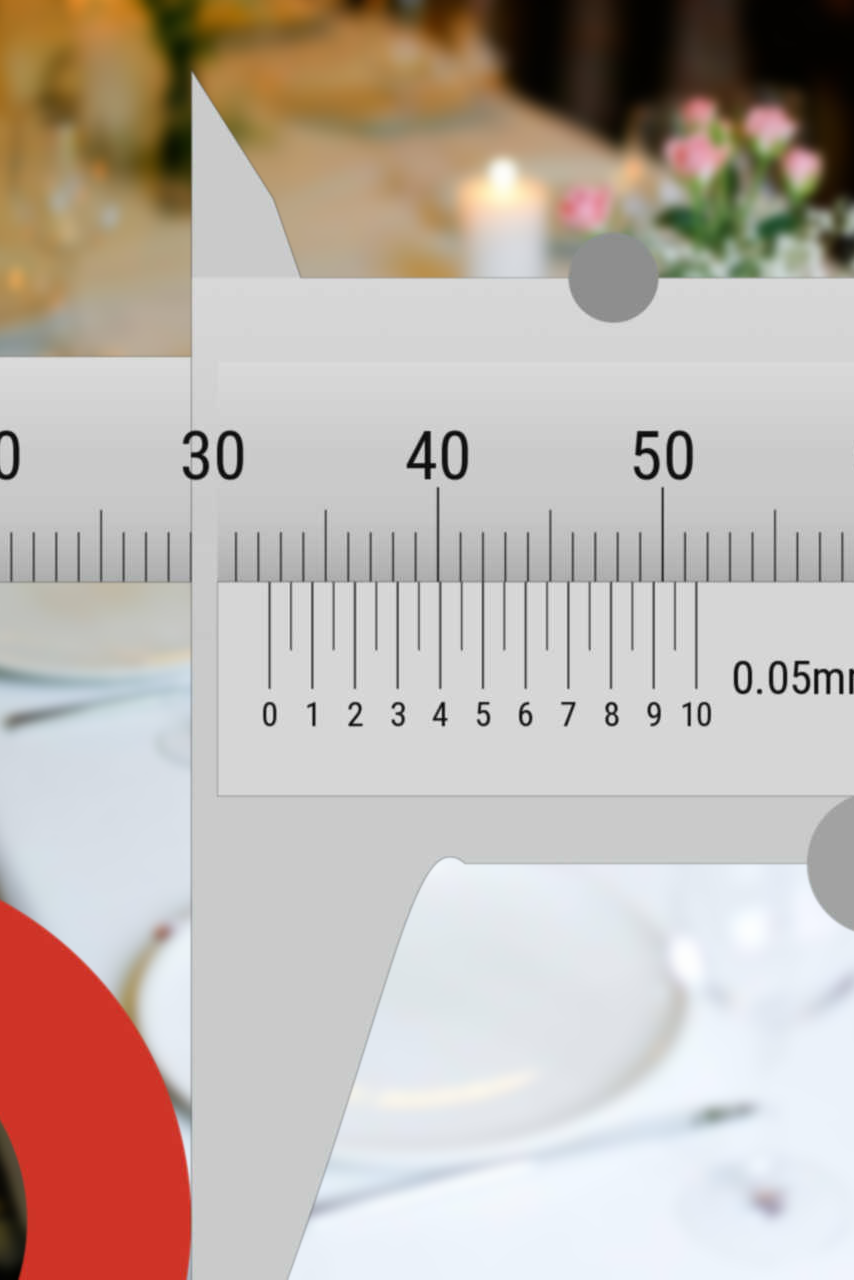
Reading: 32.5; mm
